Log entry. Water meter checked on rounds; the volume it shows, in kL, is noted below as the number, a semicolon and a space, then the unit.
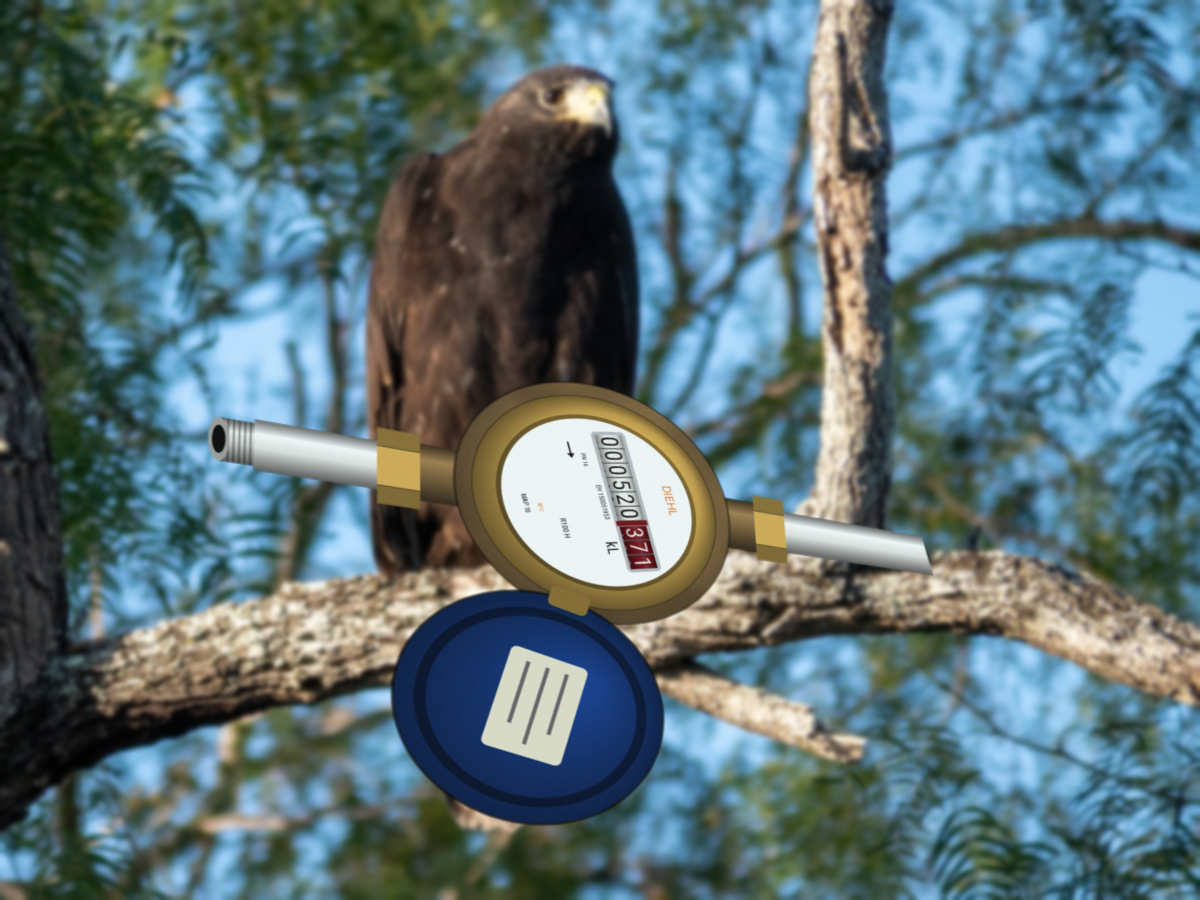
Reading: 520.371; kL
